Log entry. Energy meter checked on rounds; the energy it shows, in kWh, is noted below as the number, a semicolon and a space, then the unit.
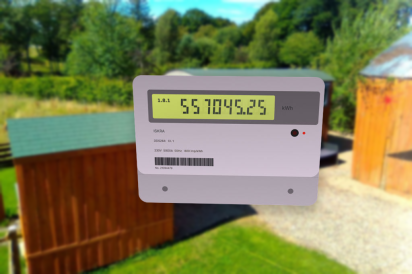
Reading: 557045.25; kWh
